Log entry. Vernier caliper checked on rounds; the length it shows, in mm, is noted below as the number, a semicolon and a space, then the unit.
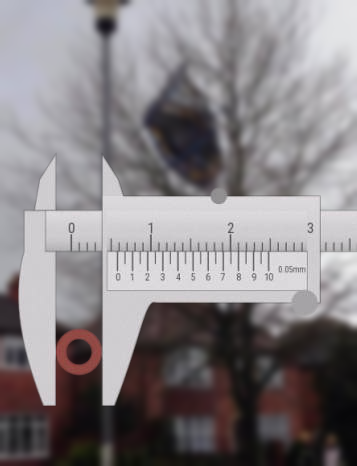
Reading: 5.8; mm
